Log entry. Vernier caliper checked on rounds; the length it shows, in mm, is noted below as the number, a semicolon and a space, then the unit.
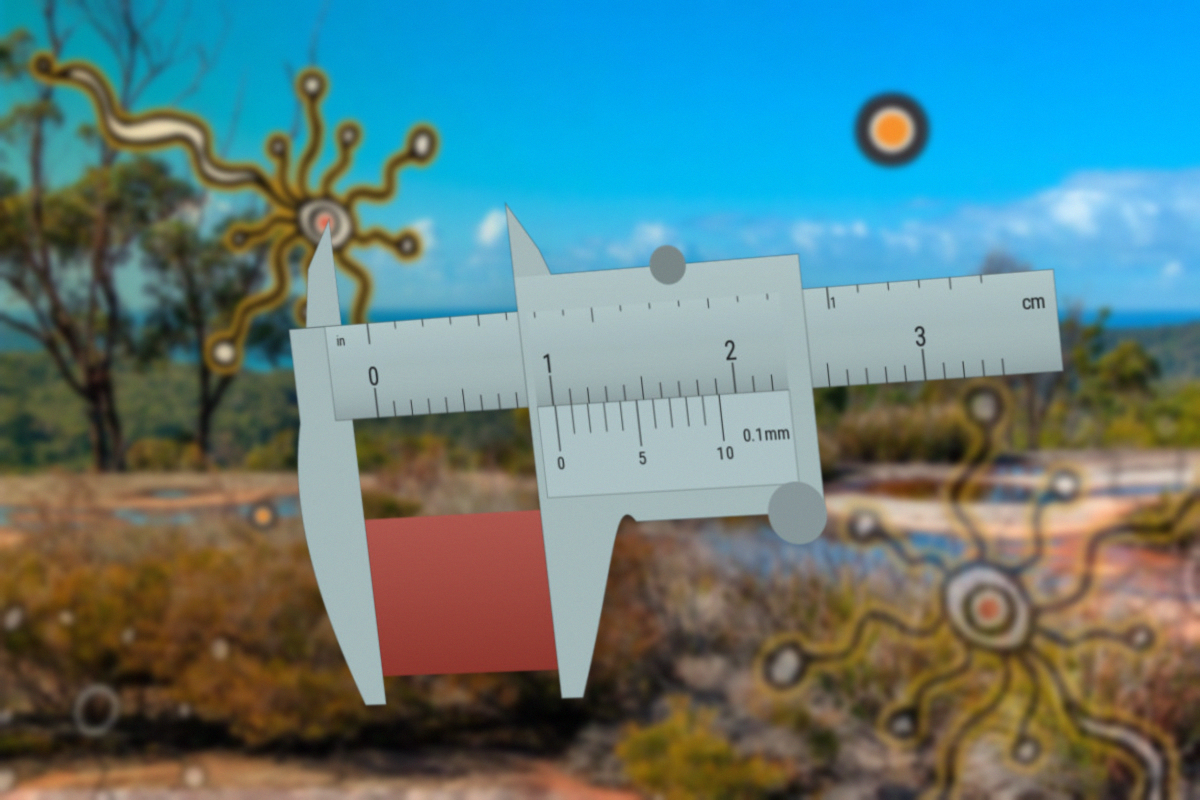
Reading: 10.1; mm
